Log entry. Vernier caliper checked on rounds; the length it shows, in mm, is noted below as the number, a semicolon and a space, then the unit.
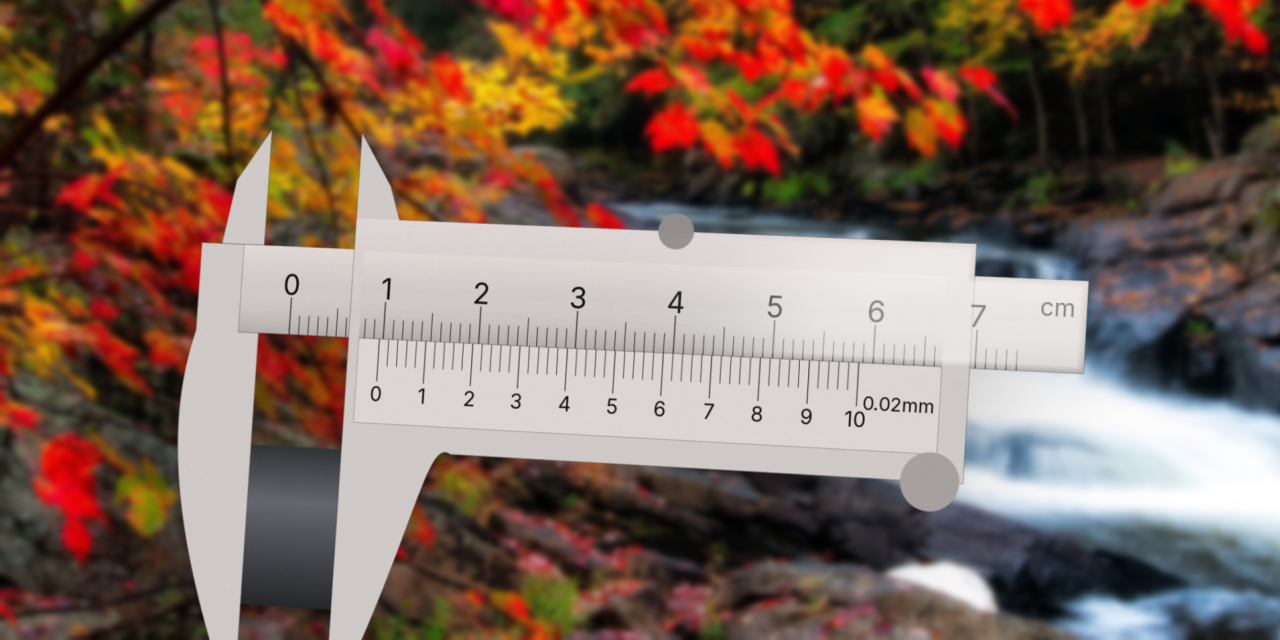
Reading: 9.6; mm
